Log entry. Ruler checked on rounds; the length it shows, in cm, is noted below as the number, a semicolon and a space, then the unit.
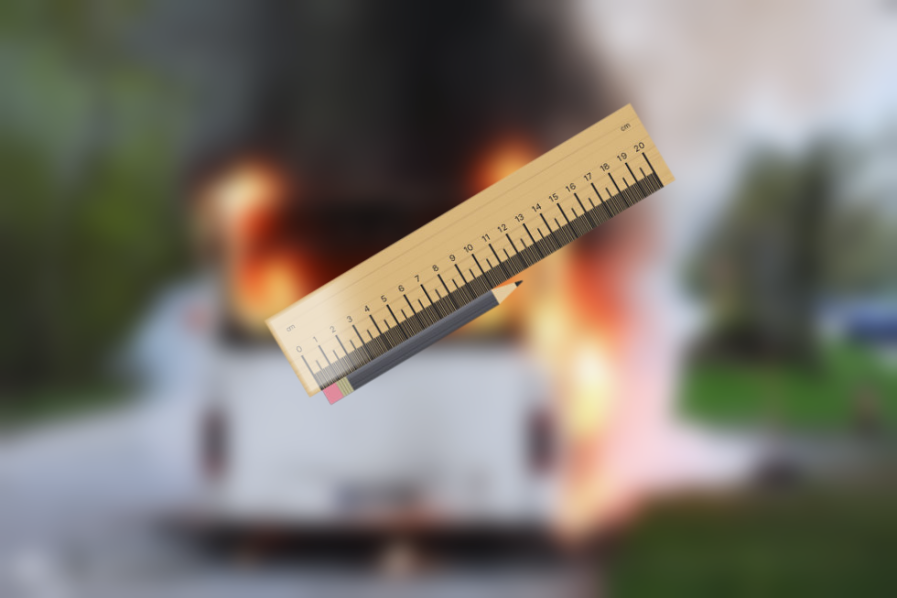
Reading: 11.5; cm
